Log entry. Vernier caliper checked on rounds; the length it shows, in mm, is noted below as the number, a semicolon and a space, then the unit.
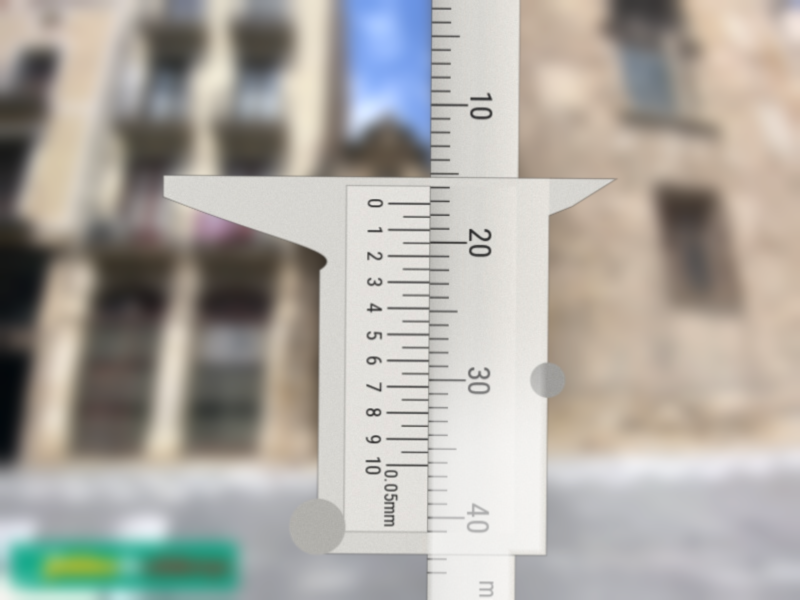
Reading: 17.2; mm
